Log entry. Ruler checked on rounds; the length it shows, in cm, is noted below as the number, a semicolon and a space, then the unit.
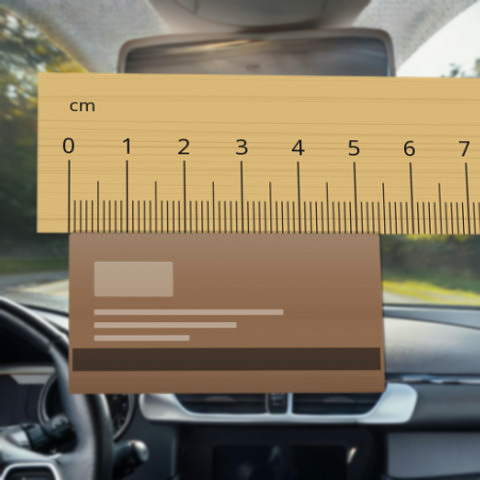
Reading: 5.4; cm
